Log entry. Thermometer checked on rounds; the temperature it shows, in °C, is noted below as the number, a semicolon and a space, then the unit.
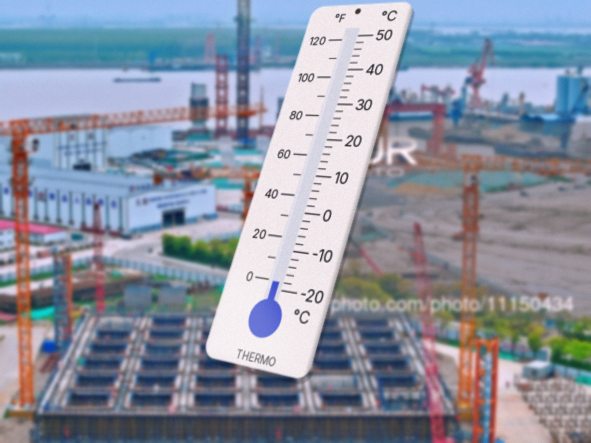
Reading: -18; °C
